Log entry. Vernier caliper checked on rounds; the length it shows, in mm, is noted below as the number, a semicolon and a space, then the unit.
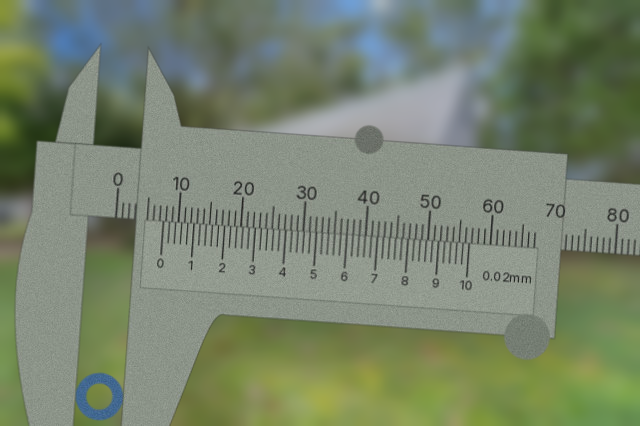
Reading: 7.6; mm
